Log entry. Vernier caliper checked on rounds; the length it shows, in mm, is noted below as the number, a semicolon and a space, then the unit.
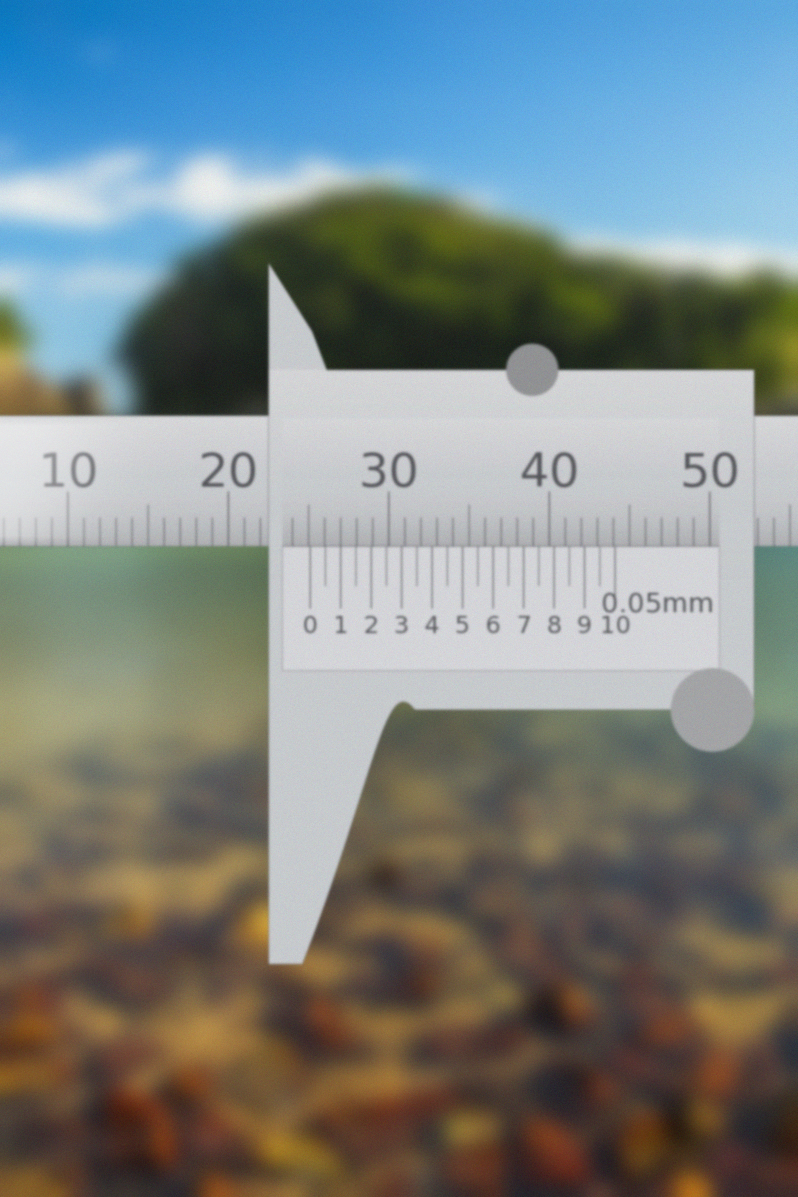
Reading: 25.1; mm
